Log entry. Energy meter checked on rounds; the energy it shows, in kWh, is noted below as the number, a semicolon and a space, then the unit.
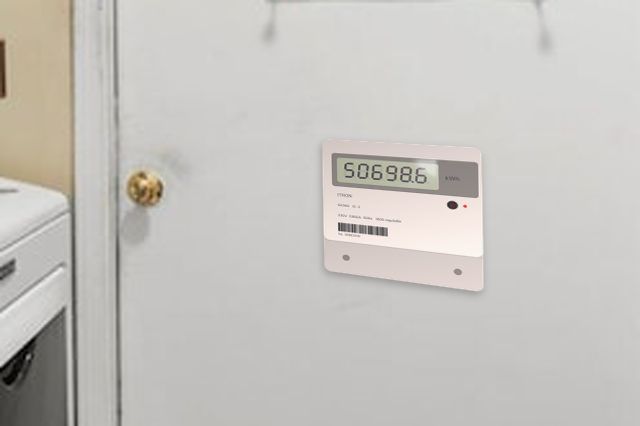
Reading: 50698.6; kWh
